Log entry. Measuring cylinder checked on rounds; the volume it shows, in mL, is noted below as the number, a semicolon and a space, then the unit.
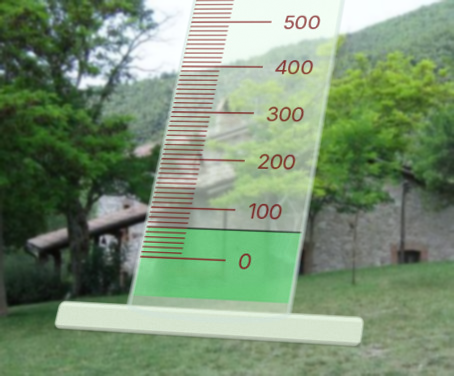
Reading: 60; mL
